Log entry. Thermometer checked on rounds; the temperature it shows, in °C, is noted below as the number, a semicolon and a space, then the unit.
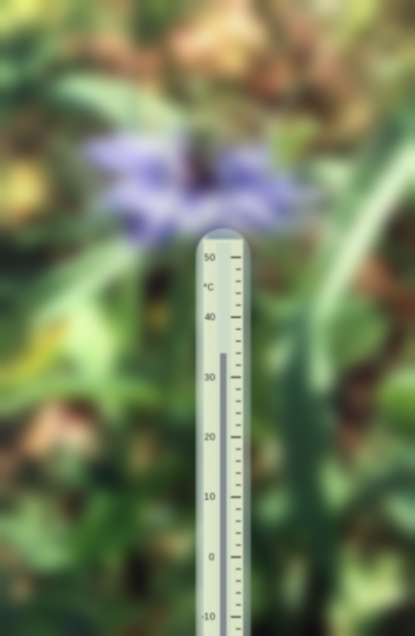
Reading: 34; °C
